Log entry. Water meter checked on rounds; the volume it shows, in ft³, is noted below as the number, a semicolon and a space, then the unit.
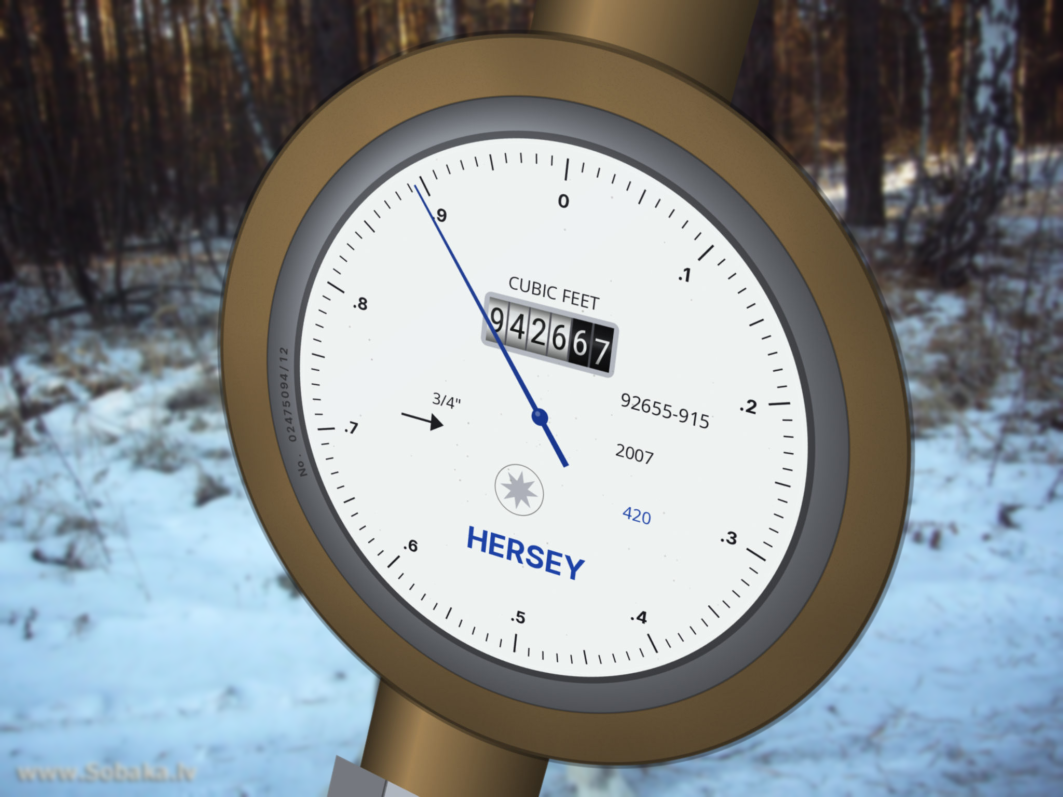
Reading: 942666.89; ft³
